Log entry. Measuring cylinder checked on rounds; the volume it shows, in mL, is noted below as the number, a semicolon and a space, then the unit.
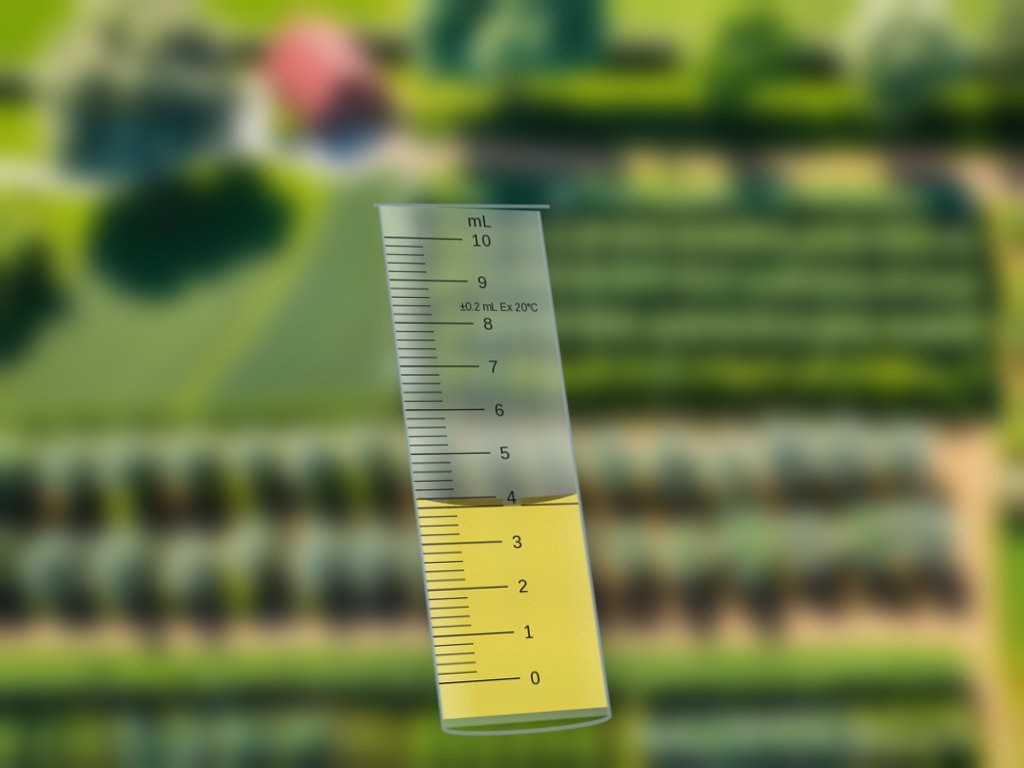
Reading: 3.8; mL
